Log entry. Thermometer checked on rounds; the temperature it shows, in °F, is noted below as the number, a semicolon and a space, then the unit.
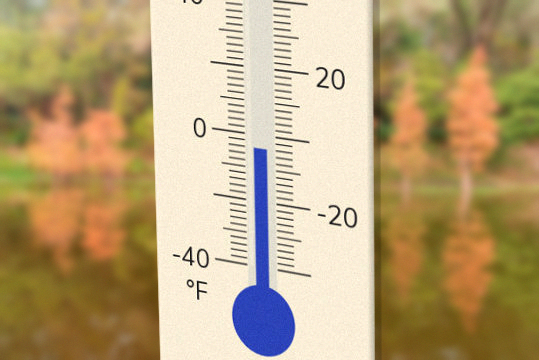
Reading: -4; °F
